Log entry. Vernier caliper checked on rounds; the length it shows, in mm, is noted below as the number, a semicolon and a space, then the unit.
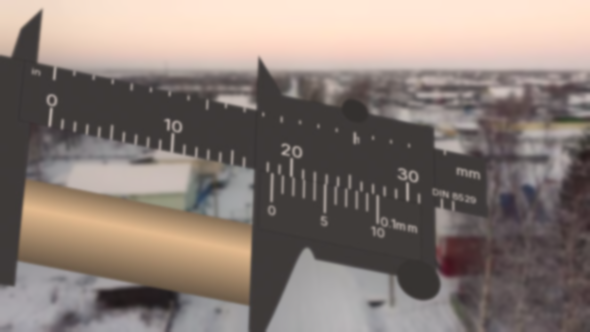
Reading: 18.4; mm
